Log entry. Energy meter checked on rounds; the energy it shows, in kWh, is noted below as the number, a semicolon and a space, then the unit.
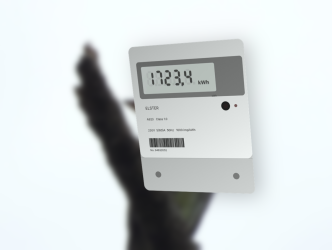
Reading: 1723.4; kWh
